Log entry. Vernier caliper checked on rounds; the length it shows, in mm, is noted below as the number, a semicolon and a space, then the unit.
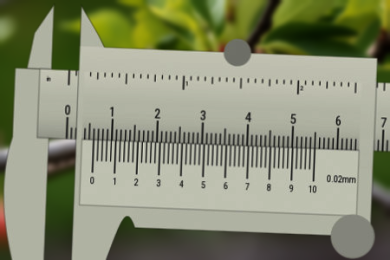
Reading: 6.0; mm
